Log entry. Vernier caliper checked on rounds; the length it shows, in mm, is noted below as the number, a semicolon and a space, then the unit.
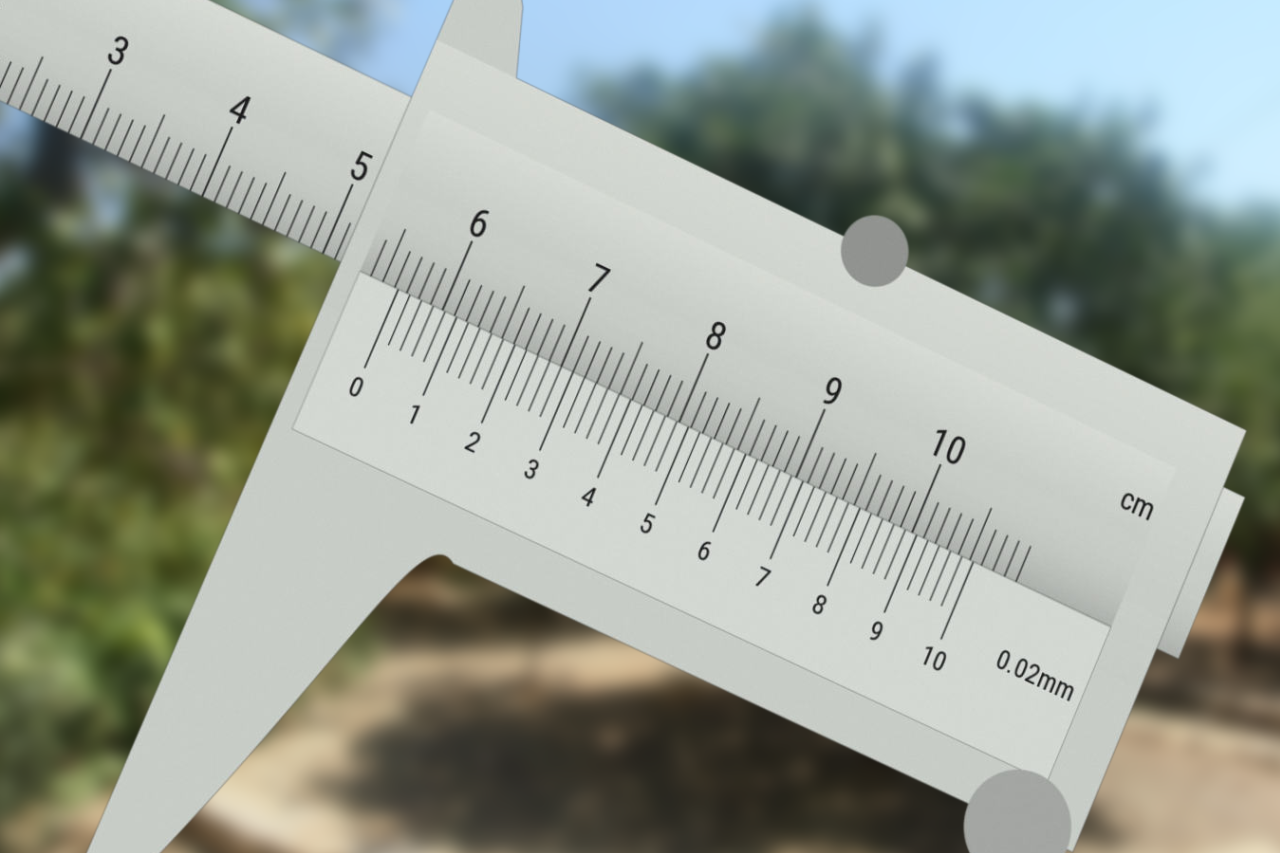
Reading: 56.3; mm
